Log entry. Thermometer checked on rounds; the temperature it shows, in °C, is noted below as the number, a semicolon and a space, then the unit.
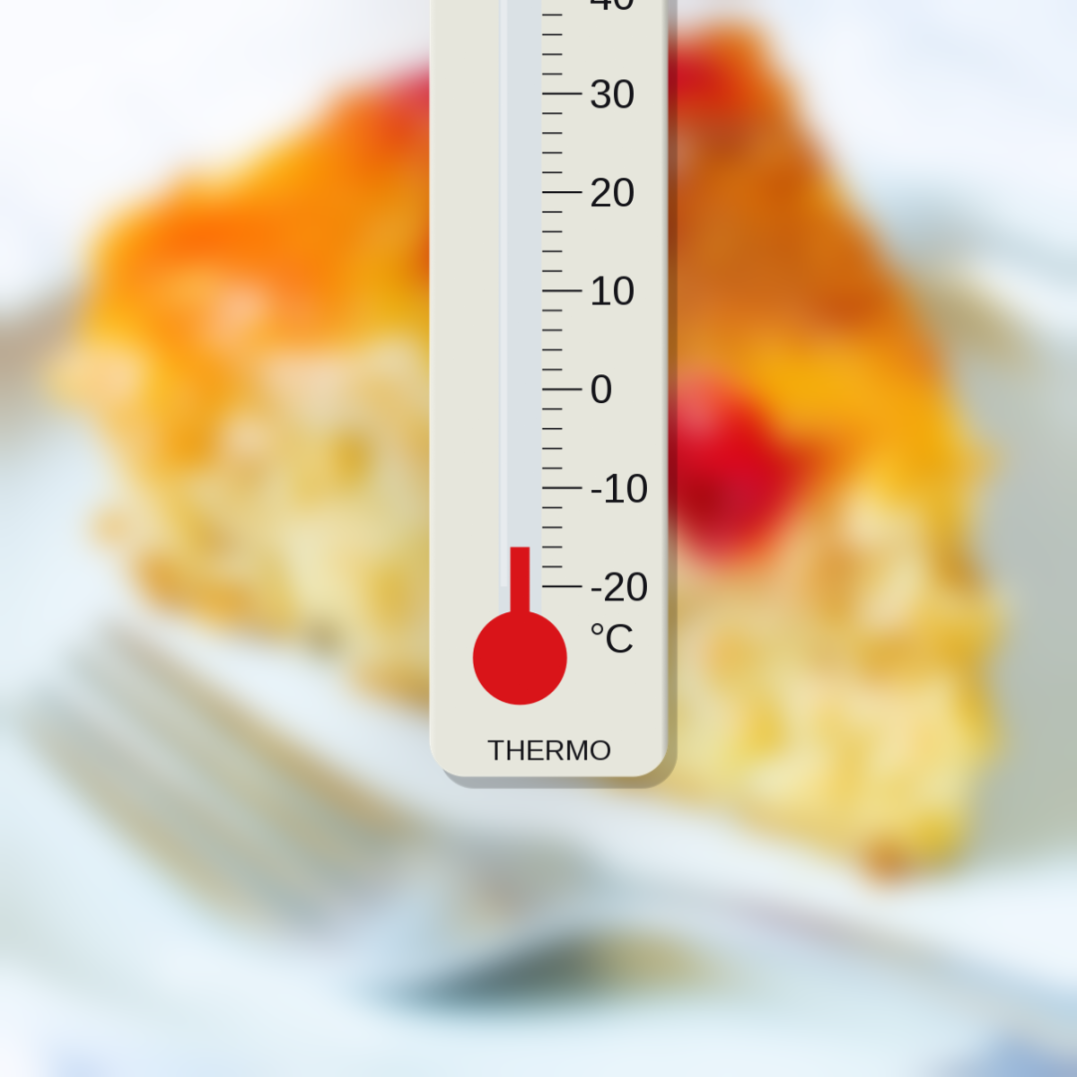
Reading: -16; °C
